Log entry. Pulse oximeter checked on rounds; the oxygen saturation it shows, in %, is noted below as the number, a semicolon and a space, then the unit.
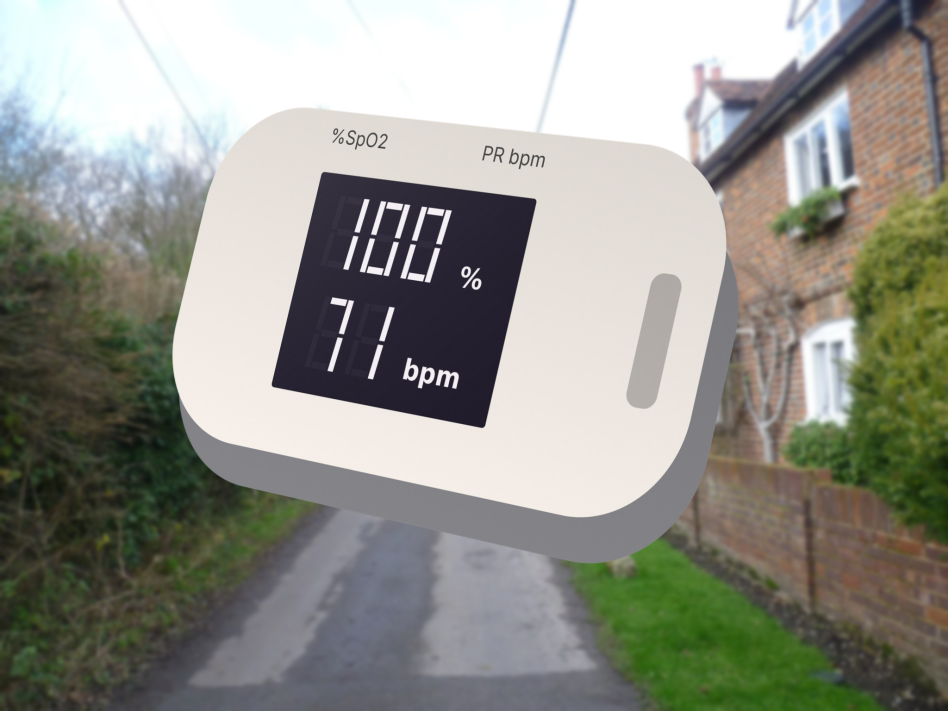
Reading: 100; %
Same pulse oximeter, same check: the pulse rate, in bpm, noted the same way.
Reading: 71; bpm
